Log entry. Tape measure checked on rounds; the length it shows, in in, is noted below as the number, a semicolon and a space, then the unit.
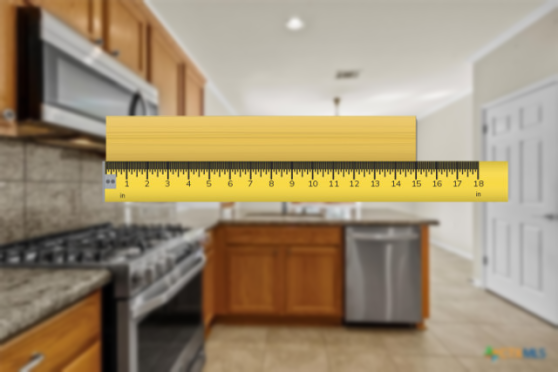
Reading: 15; in
